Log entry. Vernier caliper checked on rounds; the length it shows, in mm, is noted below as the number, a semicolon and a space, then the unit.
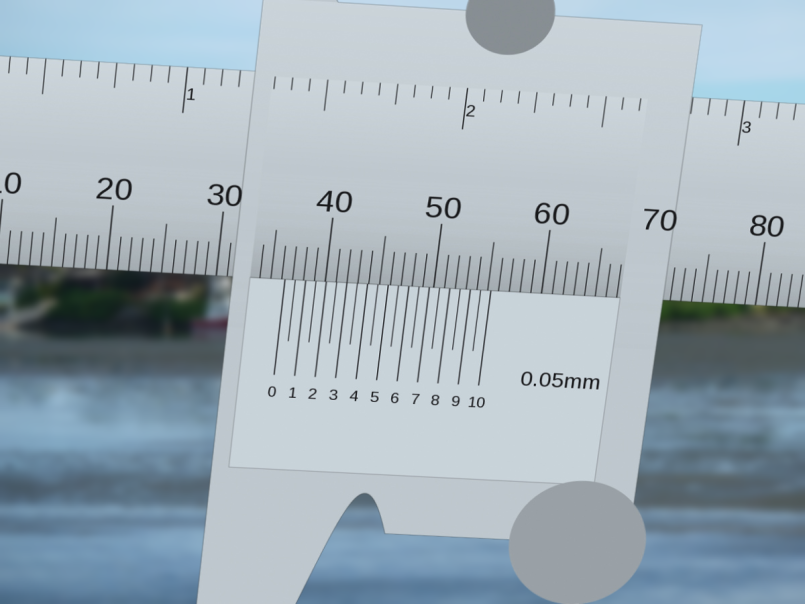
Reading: 36.3; mm
